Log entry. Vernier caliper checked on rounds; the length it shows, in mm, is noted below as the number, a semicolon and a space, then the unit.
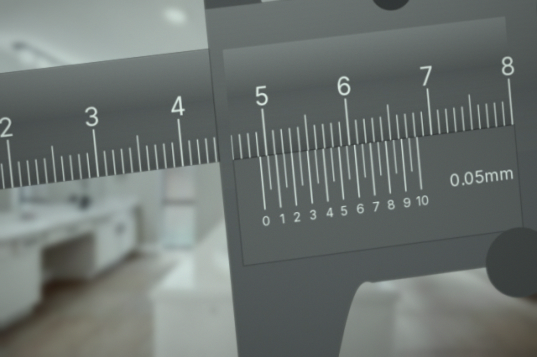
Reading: 49.2; mm
